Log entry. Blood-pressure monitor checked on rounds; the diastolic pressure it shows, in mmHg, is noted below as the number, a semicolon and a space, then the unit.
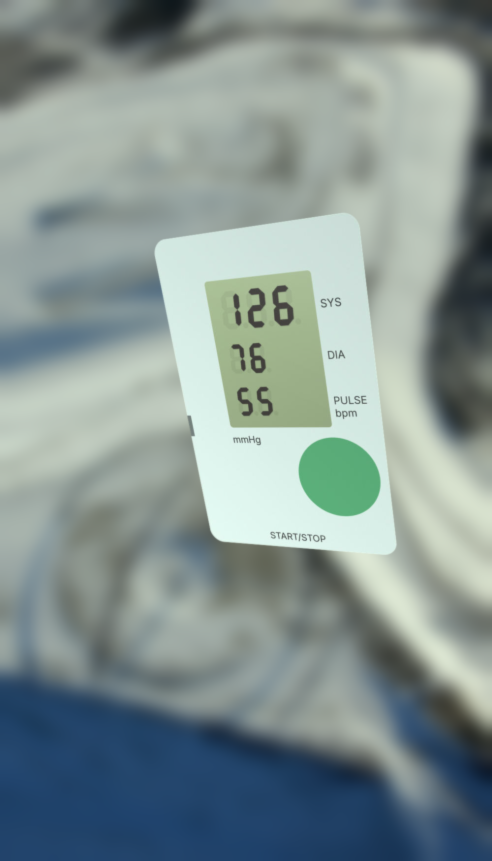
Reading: 76; mmHg
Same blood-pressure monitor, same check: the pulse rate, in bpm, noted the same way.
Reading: 55; bpm
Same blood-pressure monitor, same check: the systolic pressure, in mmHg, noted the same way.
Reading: 126; mmHg
